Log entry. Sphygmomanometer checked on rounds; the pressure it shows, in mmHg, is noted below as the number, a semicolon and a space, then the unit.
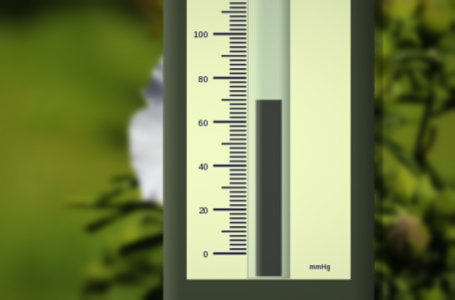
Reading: 70; mmHg
